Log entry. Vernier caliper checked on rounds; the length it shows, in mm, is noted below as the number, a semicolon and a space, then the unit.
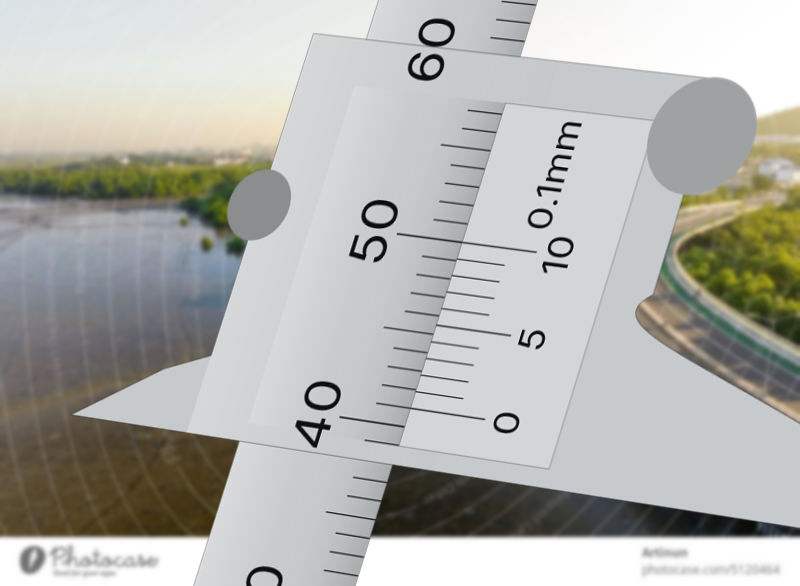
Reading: 41.0; mm
